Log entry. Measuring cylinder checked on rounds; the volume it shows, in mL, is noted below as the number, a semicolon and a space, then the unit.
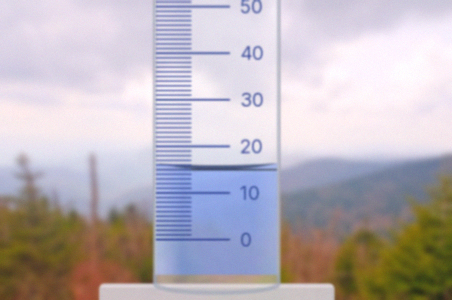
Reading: 15; mL
